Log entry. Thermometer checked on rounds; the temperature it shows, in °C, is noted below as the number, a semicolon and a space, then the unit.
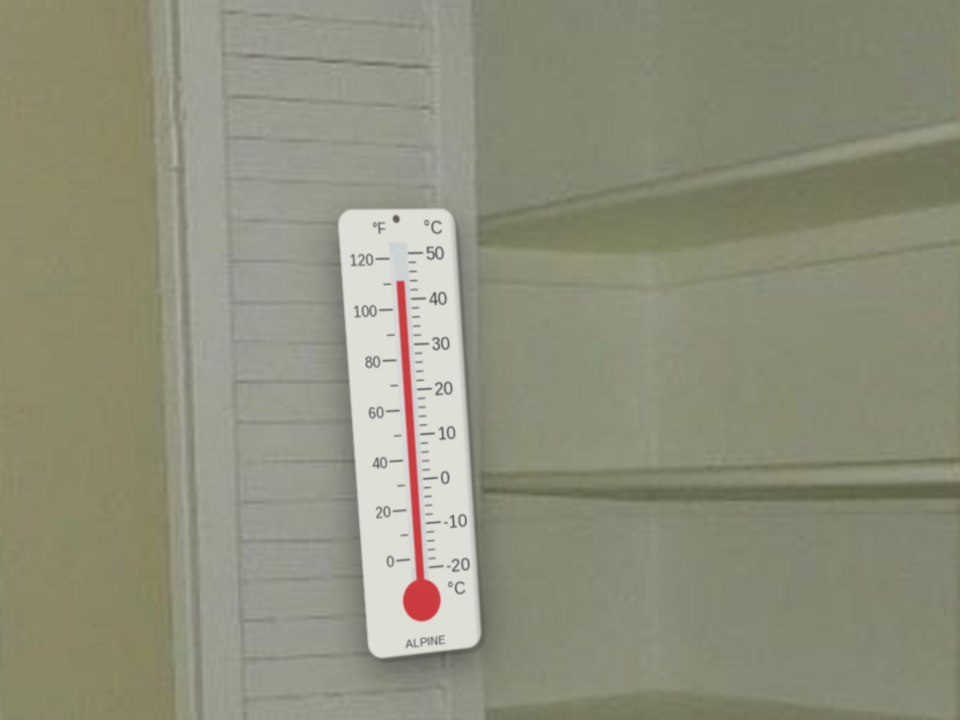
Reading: 44; °C
